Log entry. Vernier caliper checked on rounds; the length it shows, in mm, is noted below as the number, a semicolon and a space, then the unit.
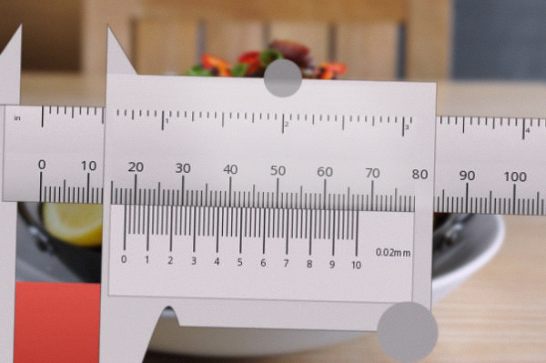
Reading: 18.0; mm
